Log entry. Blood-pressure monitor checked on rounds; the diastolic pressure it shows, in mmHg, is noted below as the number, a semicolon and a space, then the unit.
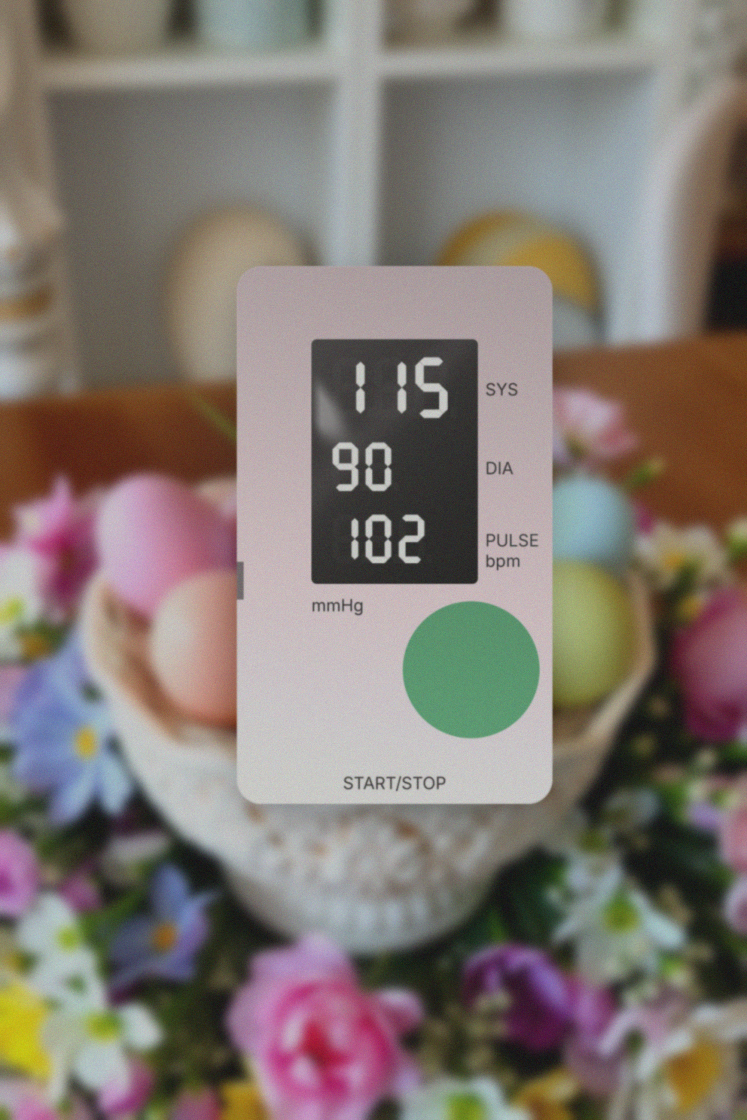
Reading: 90; mmHg
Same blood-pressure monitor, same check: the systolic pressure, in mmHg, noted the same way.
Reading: 115; mmHg
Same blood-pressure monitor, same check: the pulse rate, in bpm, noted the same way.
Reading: 102; bpm
